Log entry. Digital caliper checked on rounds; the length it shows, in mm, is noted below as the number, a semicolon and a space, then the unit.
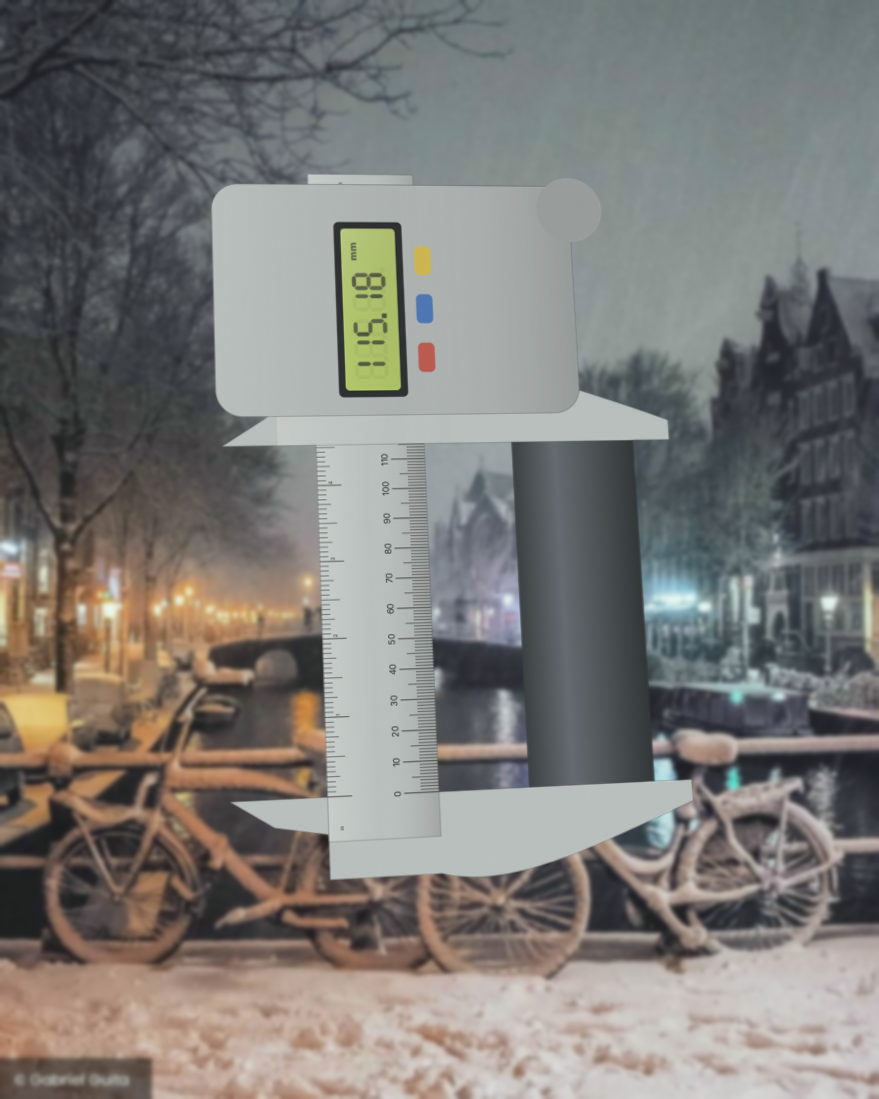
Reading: 115.18; mm
